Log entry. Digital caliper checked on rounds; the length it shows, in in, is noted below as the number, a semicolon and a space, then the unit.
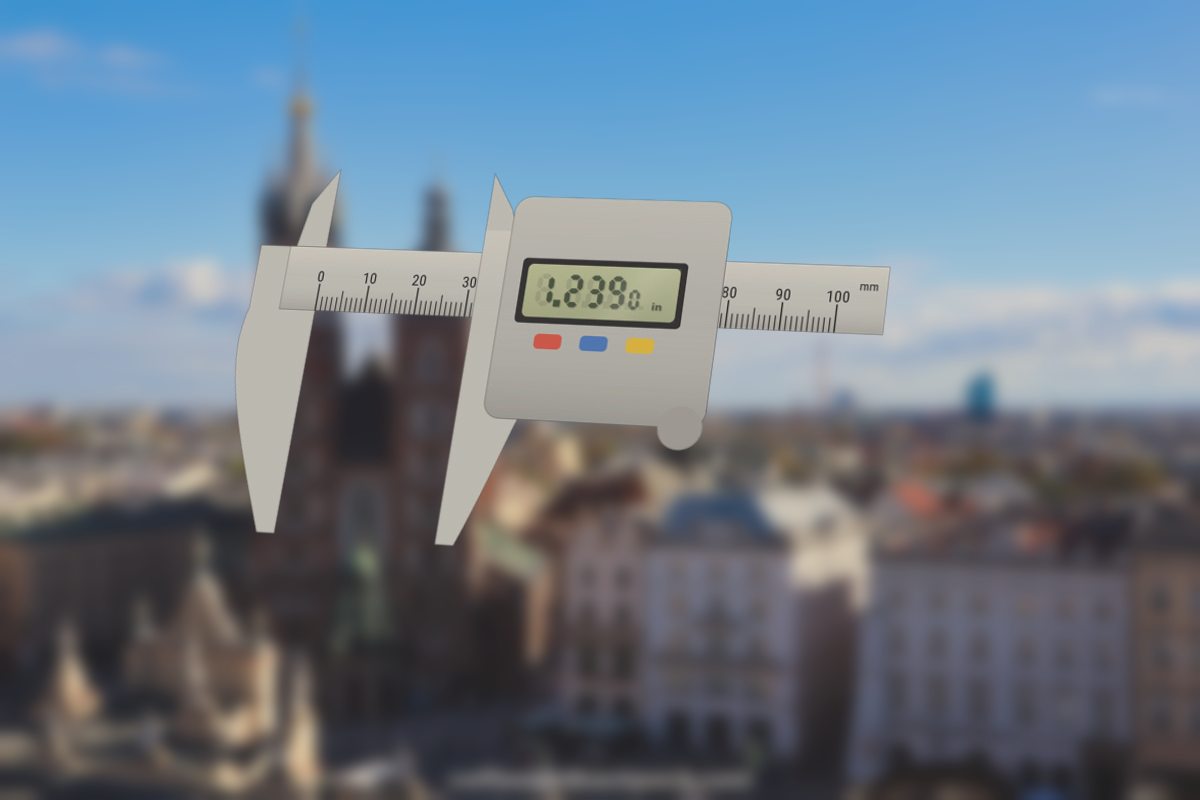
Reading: 1.2390; in
